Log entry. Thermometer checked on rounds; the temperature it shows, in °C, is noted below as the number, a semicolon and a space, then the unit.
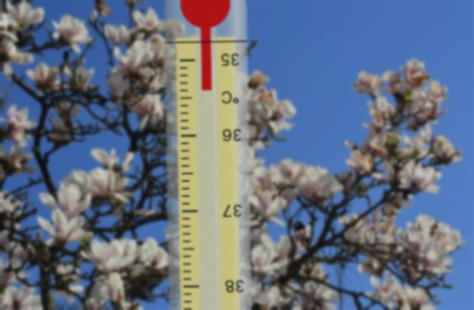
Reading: 35.4; °C
